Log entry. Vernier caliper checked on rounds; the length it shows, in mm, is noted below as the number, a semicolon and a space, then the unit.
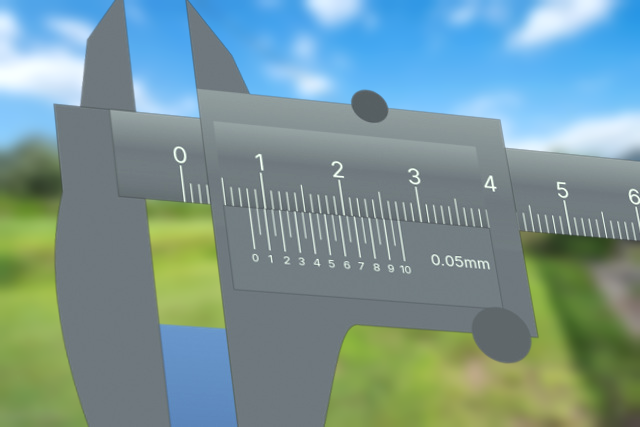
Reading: 8.0; mm
